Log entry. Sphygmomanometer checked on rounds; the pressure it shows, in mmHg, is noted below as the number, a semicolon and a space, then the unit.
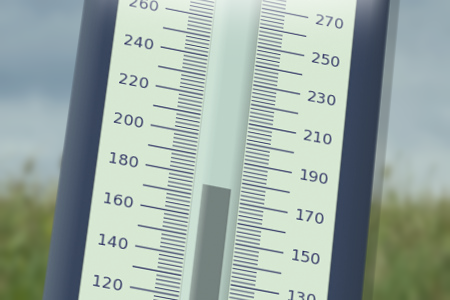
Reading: 176; mmHg
